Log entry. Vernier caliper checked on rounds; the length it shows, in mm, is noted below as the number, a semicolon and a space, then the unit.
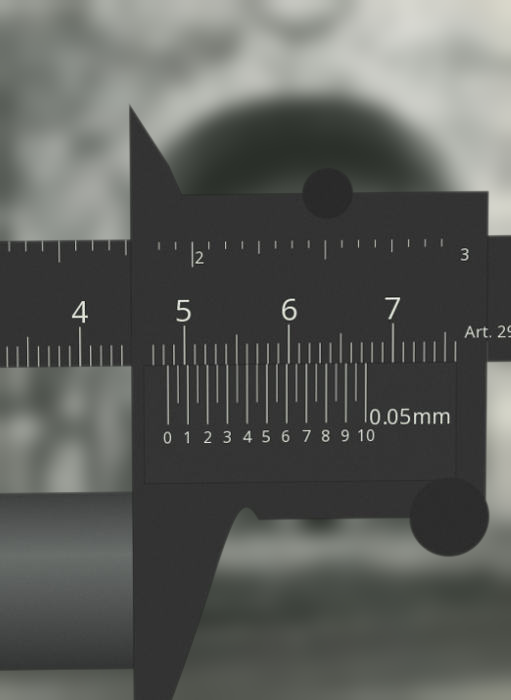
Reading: 48.4; mm
